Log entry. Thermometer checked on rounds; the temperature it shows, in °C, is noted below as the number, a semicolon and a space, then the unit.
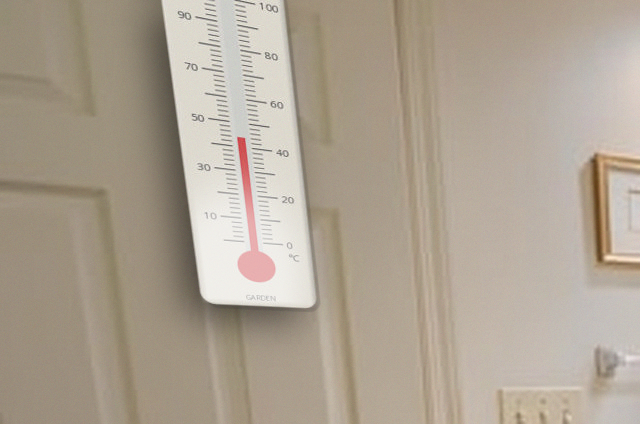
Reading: 44; °C
